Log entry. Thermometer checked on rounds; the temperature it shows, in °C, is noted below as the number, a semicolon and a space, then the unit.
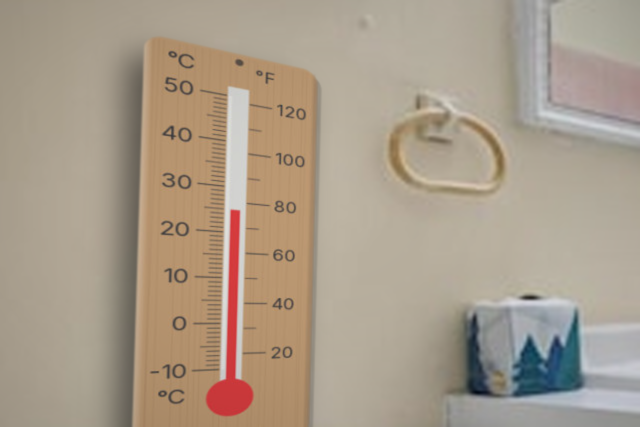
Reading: 25; °C
